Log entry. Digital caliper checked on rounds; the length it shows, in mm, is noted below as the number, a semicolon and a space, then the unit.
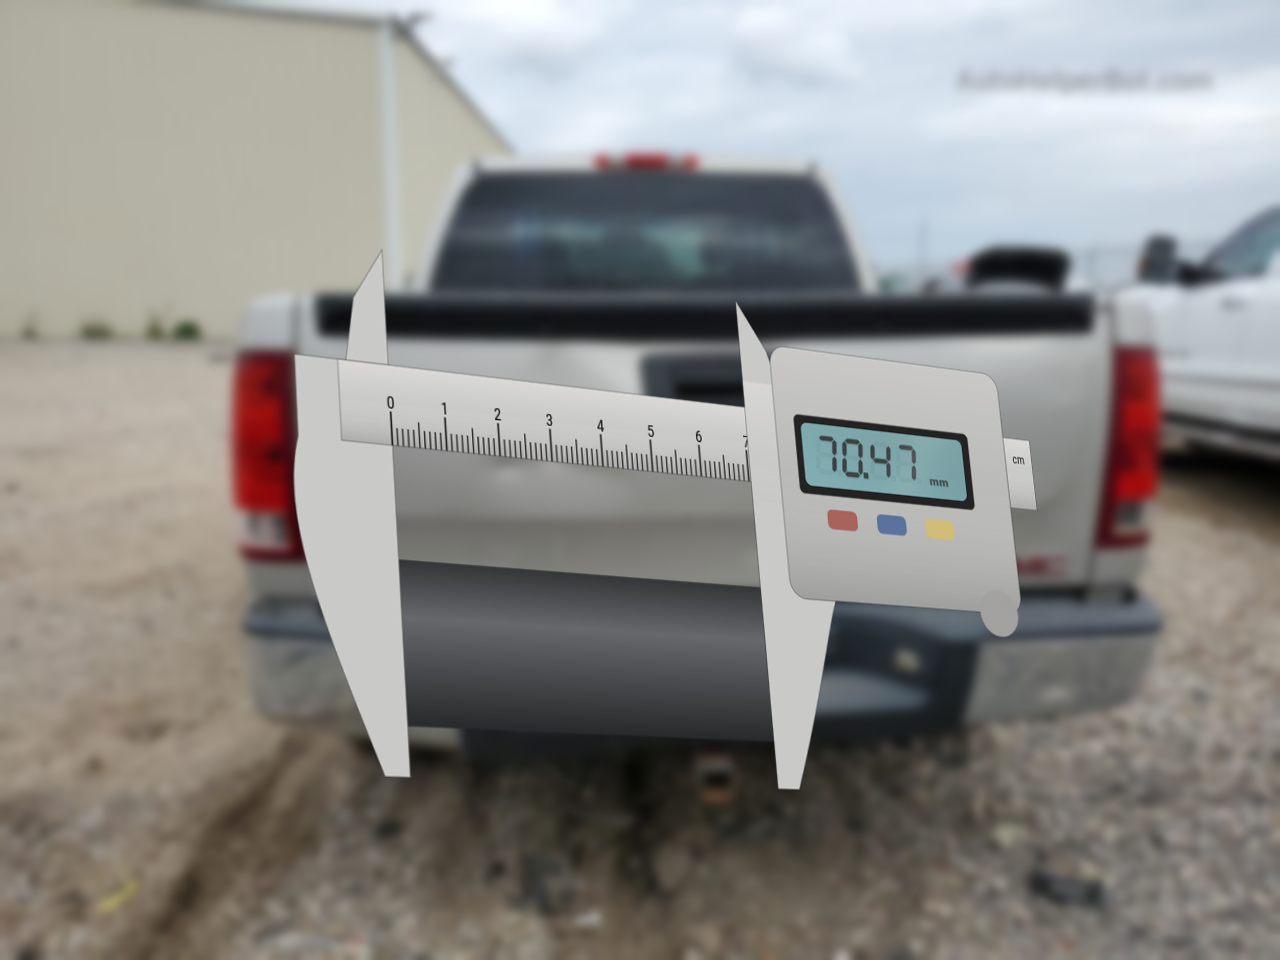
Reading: 70.47; mm
